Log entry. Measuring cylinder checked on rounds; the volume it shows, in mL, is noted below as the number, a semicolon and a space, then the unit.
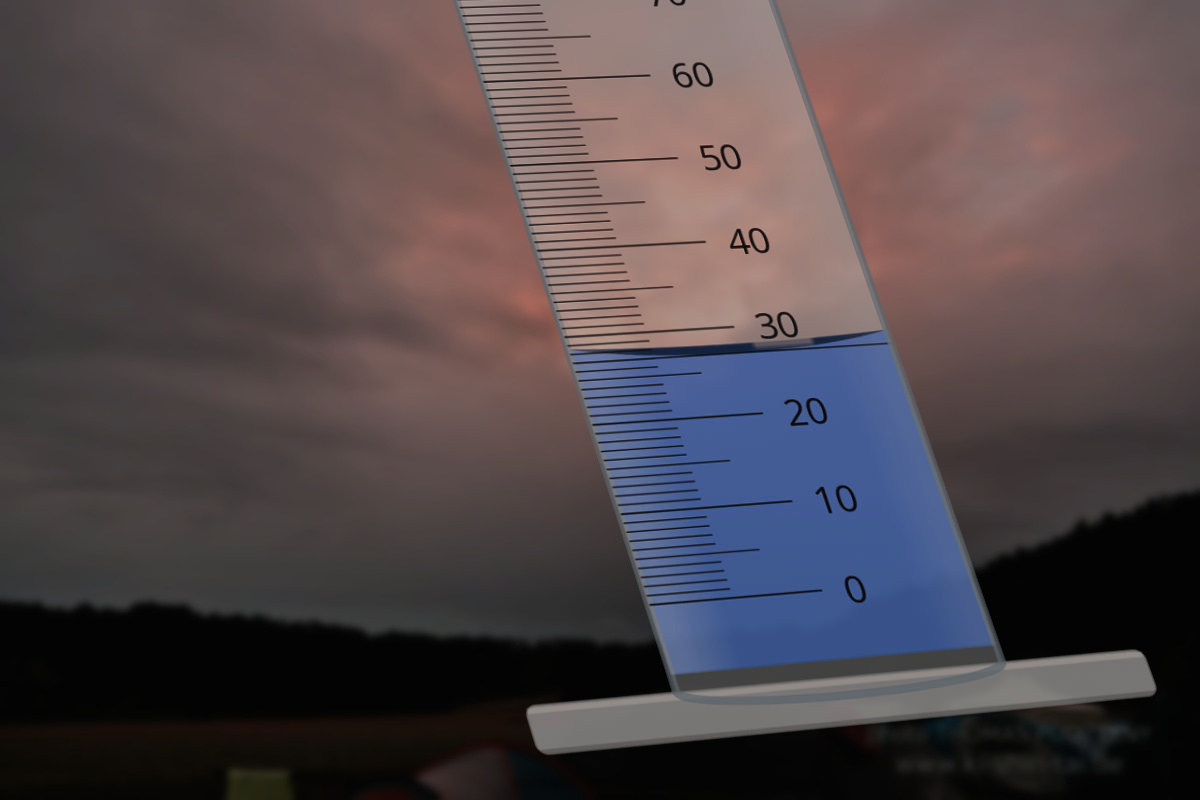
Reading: 27; mL
